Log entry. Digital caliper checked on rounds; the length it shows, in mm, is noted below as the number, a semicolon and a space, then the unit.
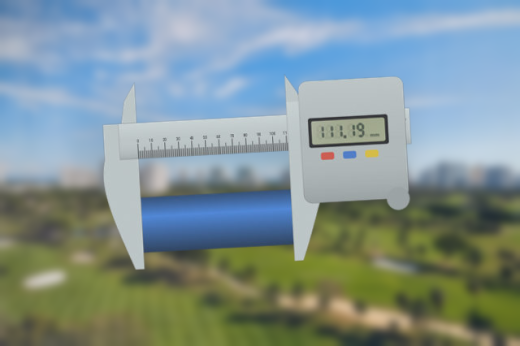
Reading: 111.19; mm
